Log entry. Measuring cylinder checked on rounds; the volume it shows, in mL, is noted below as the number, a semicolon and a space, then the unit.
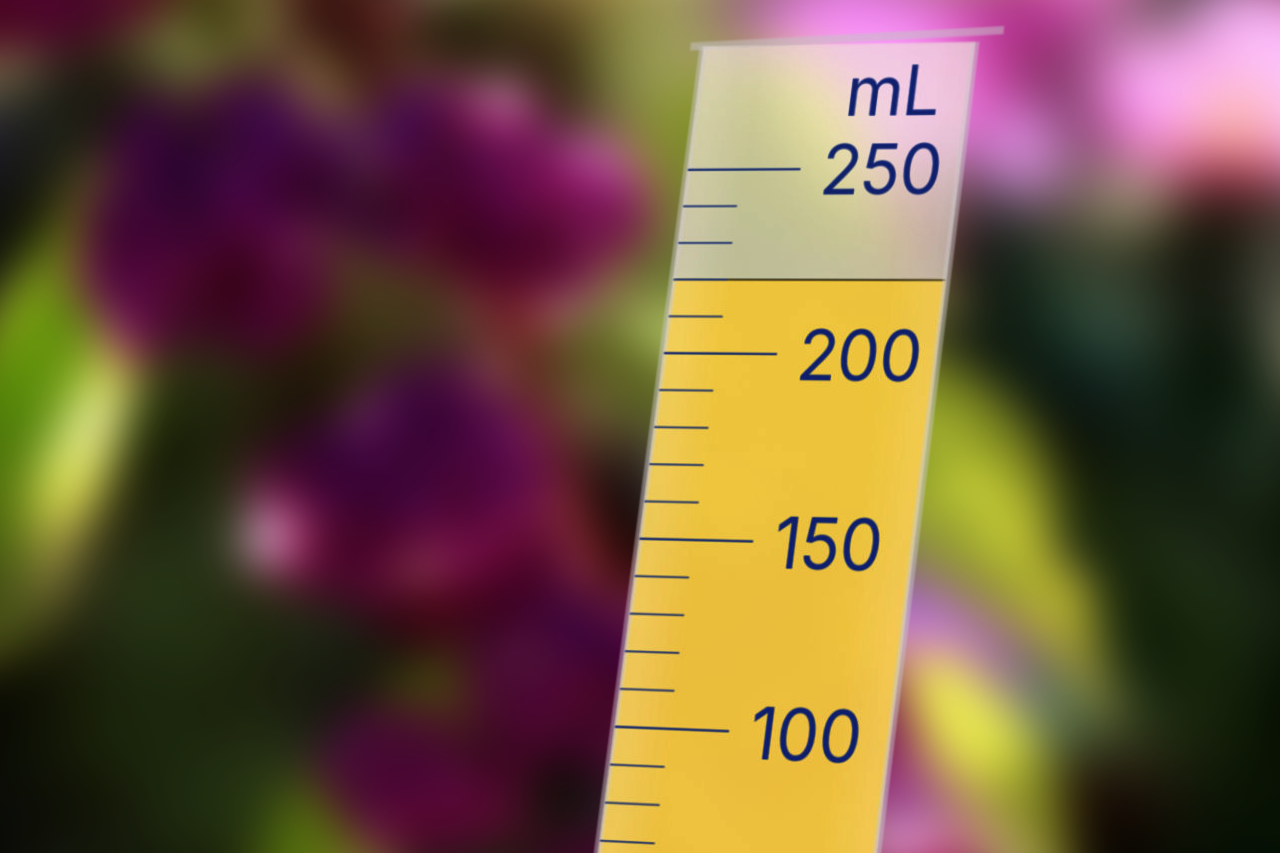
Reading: 220; mL
